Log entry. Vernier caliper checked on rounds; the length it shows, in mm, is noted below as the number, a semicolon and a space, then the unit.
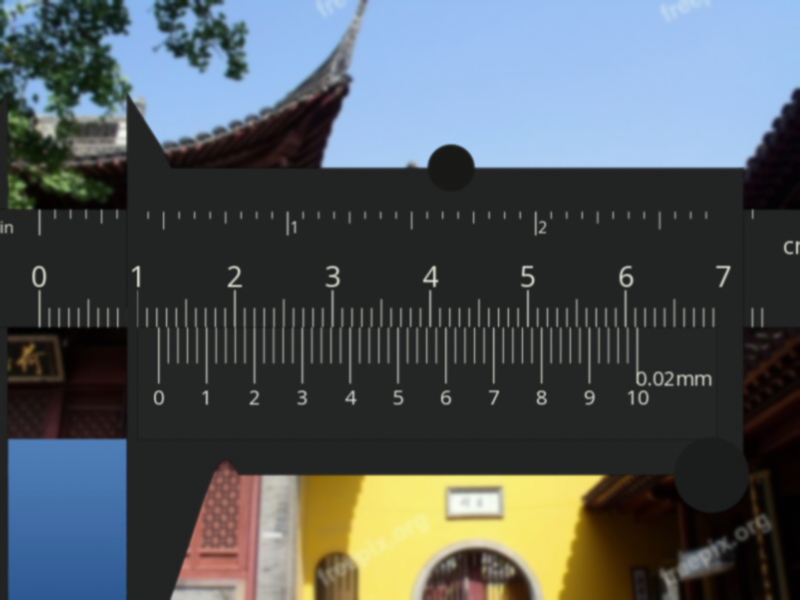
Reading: 12.2; mm
